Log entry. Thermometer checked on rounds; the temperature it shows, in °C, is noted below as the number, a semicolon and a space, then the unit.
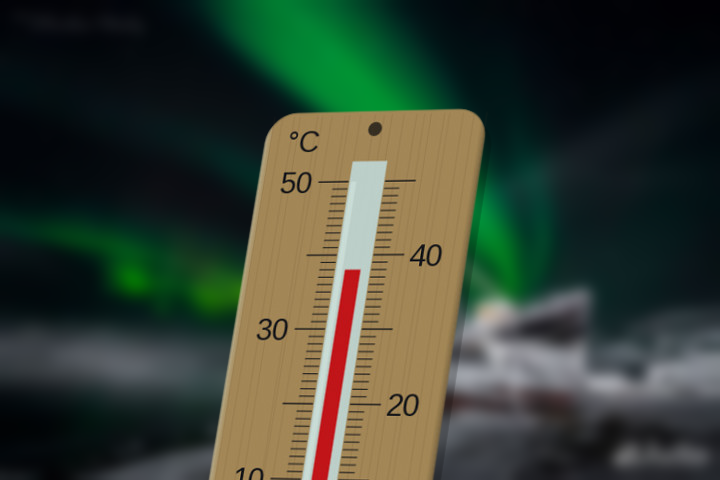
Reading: 38; °C
